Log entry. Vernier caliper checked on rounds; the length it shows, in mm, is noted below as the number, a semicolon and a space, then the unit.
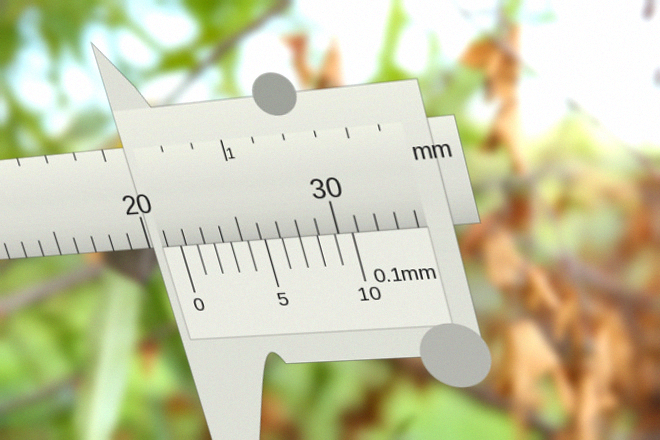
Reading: 21.7; mm
